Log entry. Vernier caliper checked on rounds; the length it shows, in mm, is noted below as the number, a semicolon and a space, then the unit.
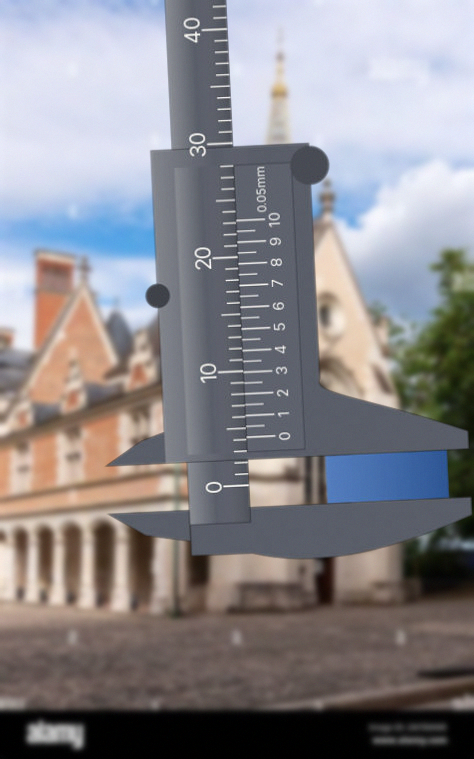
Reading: 4.2; mm
